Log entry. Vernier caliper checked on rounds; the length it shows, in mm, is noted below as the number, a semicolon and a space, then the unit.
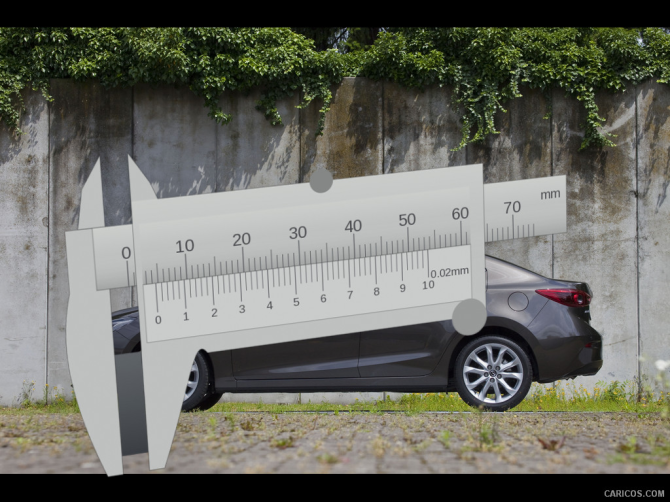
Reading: 4.6; mm
